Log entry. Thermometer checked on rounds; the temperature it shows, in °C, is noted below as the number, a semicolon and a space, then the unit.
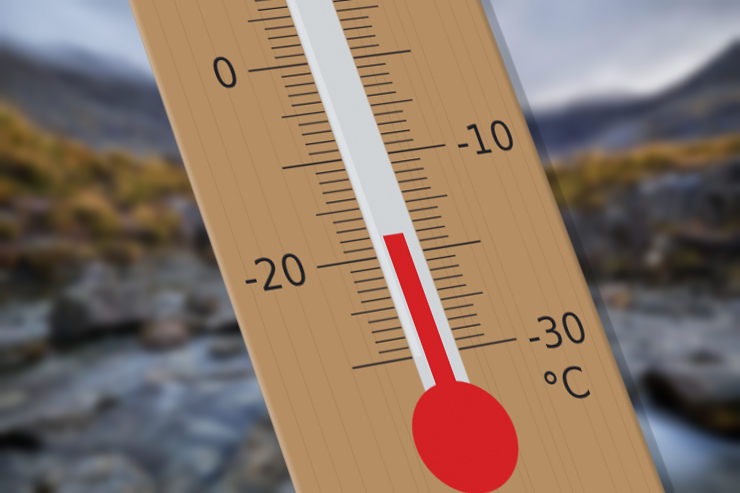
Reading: -18; °C
